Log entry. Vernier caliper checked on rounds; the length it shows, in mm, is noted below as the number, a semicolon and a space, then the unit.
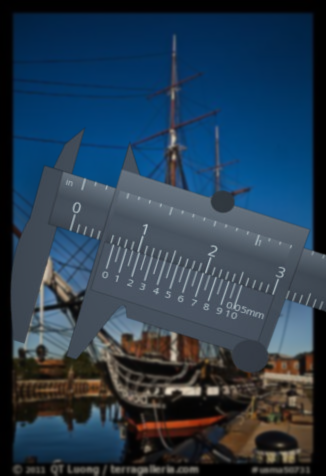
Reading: 6.4; mm
